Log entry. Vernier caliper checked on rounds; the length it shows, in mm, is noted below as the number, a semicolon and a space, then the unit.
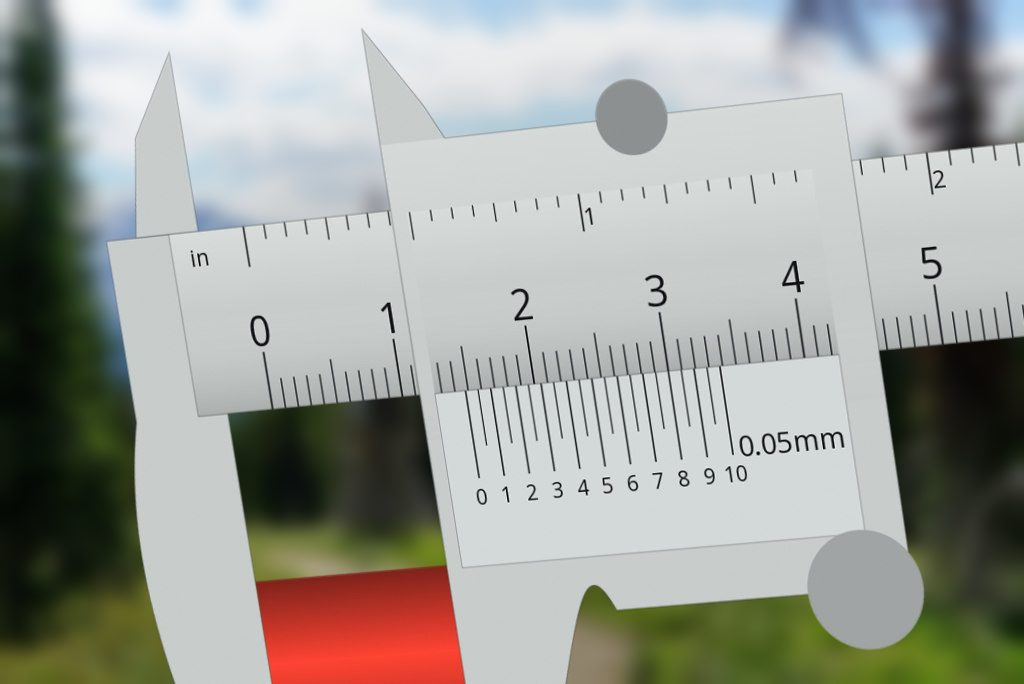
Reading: 14.8; mm
